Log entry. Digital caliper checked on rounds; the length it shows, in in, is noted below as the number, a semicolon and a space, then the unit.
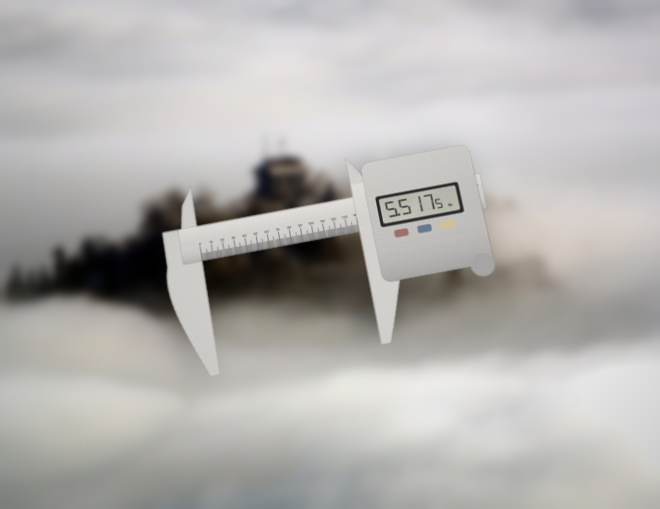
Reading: 5.5175; in
